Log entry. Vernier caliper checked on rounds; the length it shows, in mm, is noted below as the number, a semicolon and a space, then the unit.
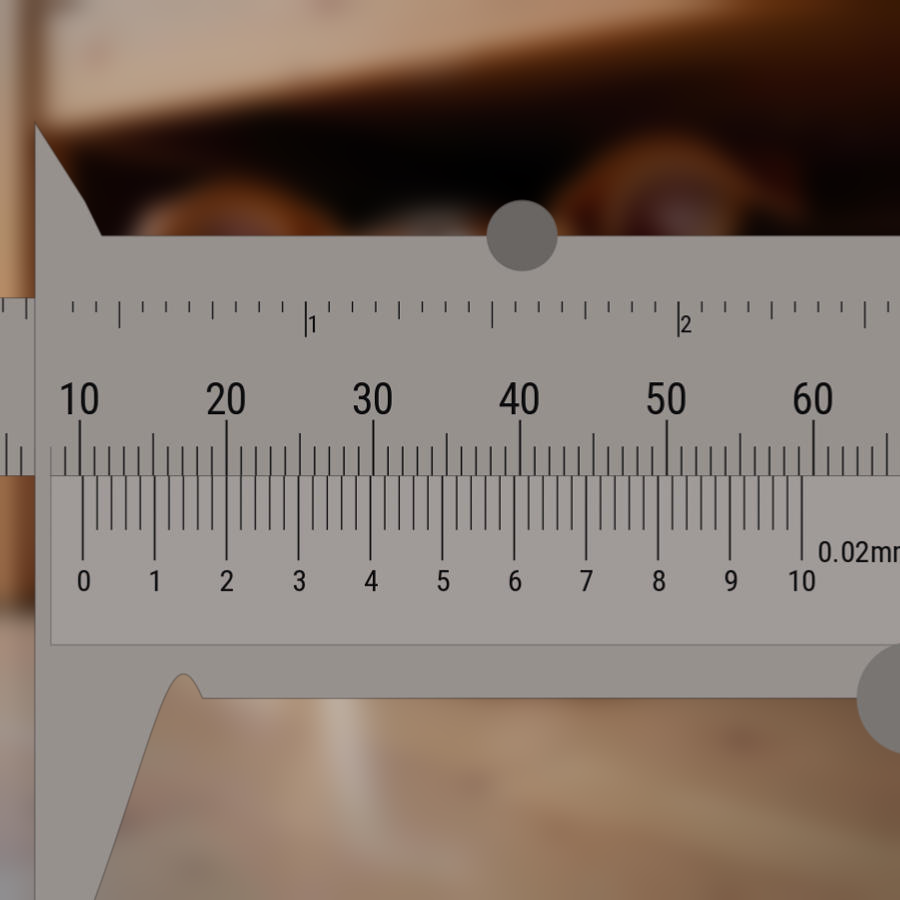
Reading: 10.2; mm
